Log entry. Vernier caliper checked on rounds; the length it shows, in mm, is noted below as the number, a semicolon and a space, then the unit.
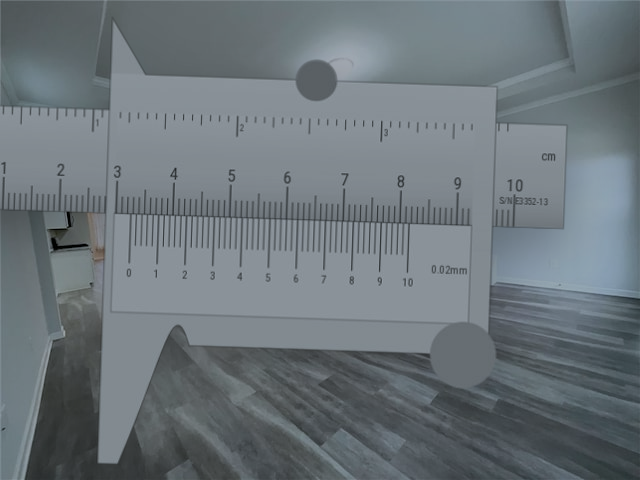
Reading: 32.6; mm
